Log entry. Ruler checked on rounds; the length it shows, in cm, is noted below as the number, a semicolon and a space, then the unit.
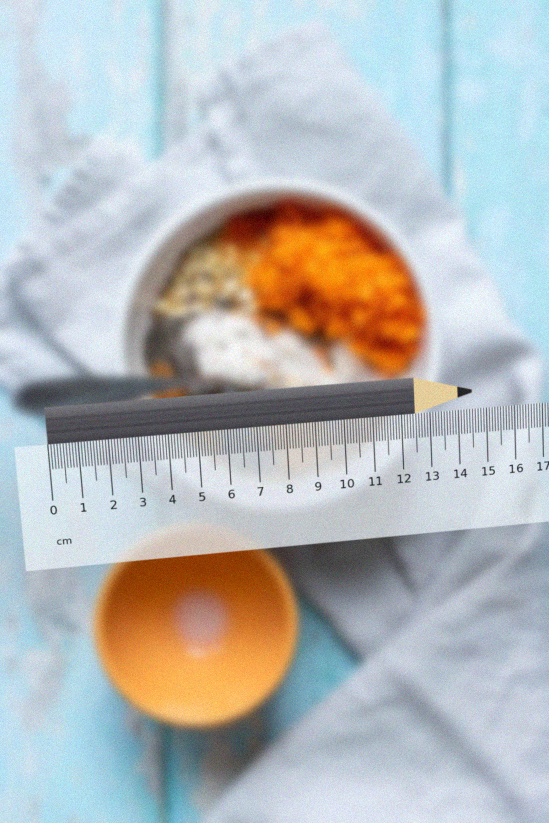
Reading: 14.5; cm
